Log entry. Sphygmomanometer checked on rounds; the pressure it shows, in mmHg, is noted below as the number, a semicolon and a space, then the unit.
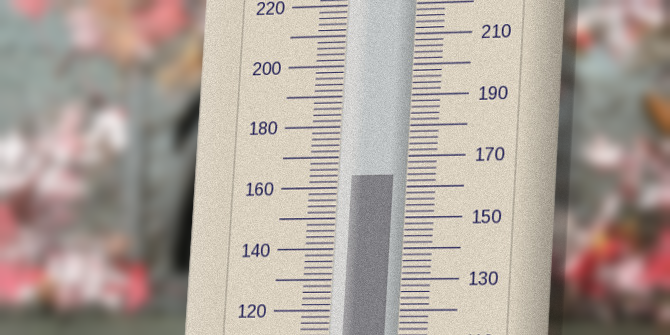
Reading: 164; mmHg
